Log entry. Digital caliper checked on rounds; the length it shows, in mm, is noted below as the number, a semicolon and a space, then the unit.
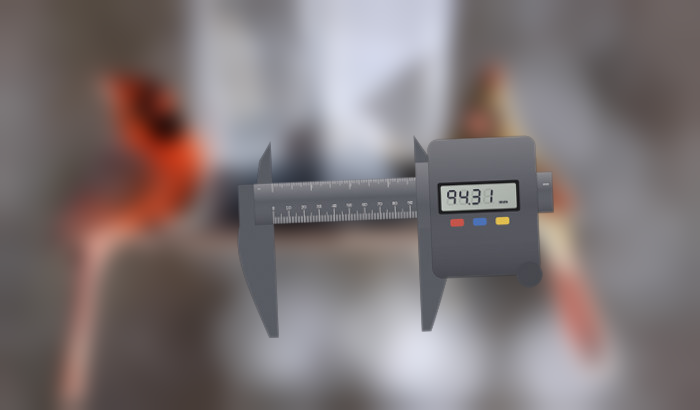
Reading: 94.31; mm
